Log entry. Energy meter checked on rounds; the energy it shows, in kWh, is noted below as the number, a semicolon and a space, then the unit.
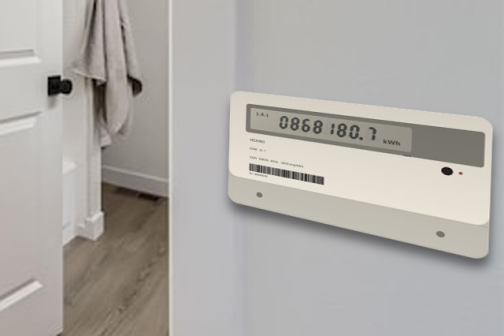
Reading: 868180.7; kWh
